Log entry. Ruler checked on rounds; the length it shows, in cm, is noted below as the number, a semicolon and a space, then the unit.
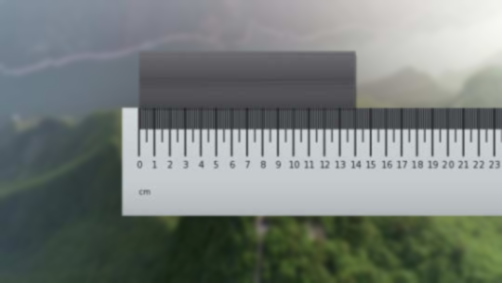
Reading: 14; cm
